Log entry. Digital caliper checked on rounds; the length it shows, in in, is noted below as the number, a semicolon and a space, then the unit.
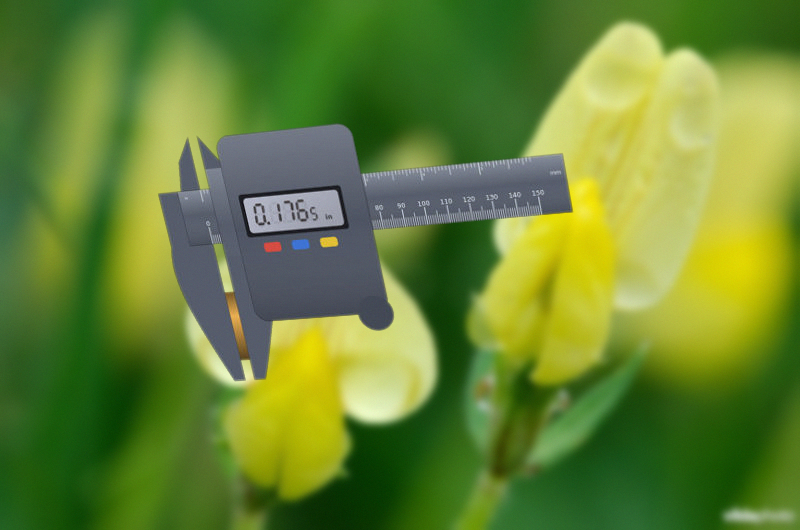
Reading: 0.1765; in
